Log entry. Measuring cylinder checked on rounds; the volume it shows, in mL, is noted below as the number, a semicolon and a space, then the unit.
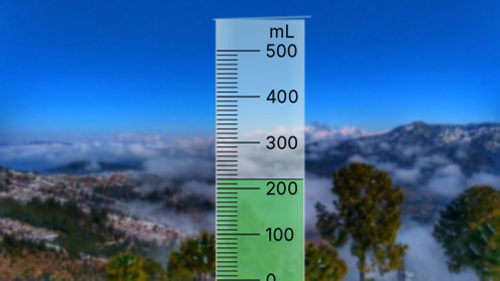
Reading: 220; mL
